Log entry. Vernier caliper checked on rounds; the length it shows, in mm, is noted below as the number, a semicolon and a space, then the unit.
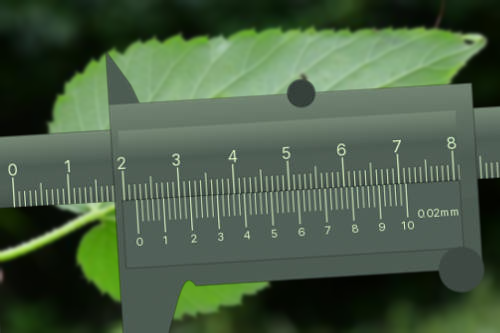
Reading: 22.2; mm
